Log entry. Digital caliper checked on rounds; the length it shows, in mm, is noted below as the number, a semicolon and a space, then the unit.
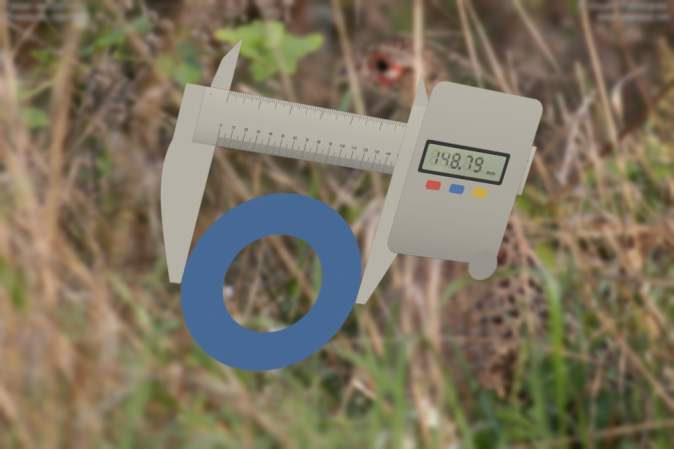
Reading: 148.79; mm
